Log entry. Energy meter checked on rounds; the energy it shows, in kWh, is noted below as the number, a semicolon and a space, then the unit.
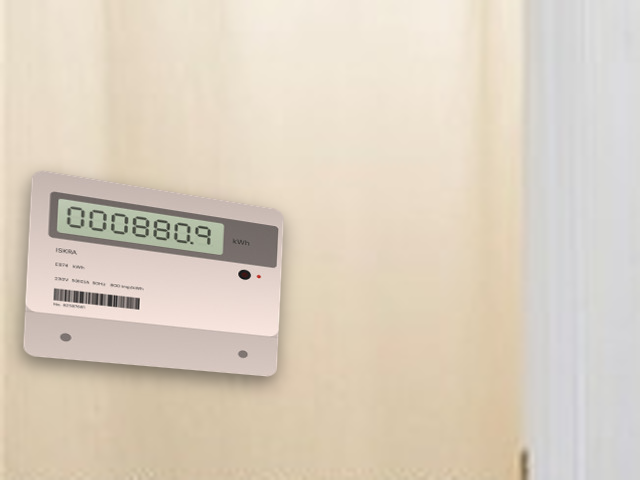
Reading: 880.9; kWh
